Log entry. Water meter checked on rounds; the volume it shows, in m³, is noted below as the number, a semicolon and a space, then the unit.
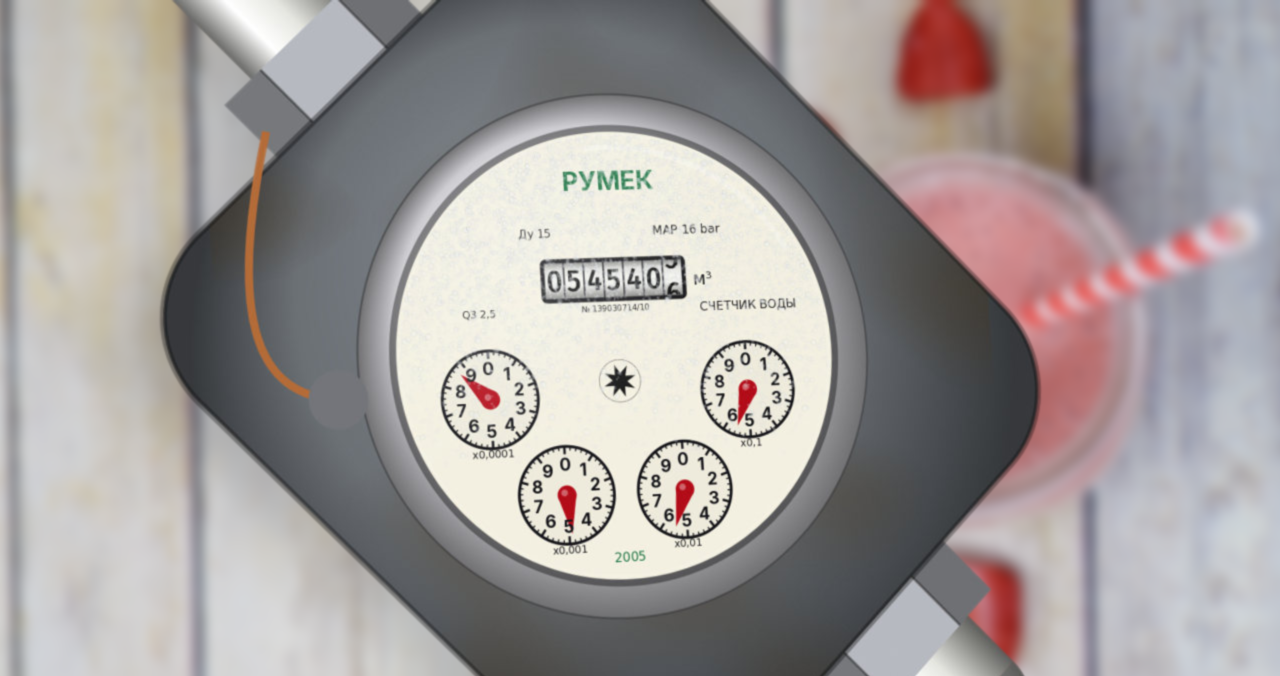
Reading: 545405.5548; m³
